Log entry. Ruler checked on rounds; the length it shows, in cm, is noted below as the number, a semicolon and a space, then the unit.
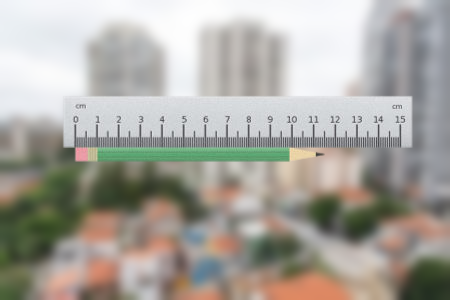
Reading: 11.5; cm
